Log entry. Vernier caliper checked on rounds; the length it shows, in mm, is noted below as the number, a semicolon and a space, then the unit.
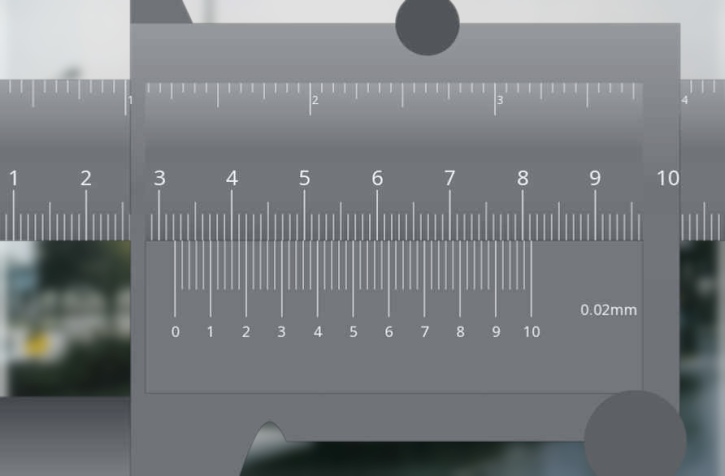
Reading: 32.2; mm
